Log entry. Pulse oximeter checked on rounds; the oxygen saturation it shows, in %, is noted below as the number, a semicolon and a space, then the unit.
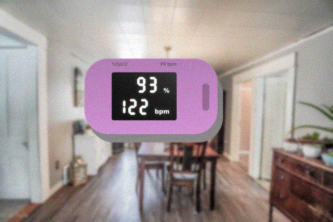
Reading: 93; %
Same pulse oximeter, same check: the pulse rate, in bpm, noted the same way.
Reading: 122; bpm
